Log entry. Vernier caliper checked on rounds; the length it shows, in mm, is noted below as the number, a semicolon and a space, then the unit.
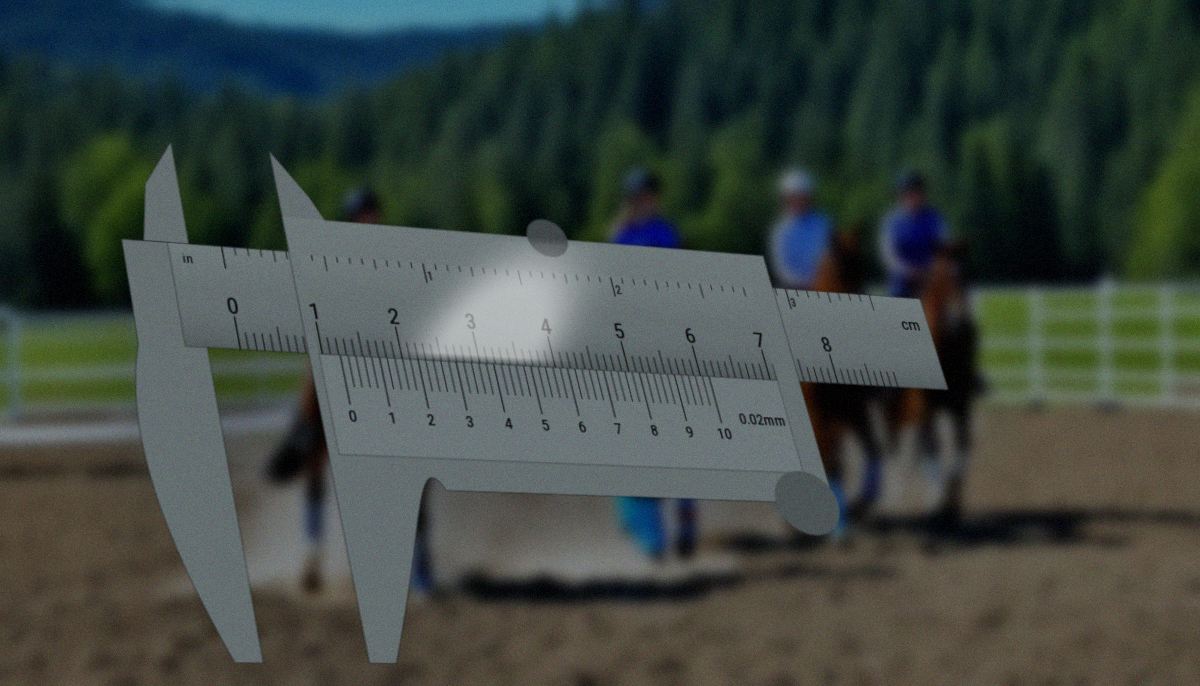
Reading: 12.2; mm
